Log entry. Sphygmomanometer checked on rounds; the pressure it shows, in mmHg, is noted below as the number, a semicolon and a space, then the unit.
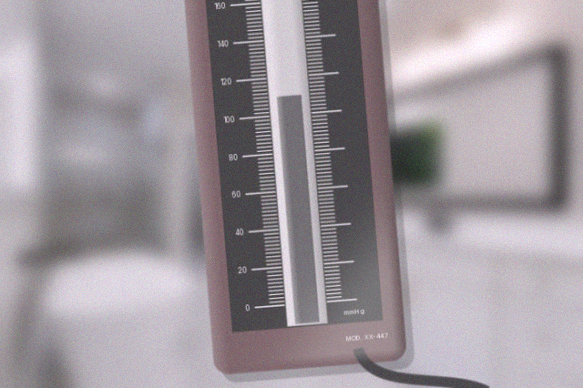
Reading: 110; mmHg
